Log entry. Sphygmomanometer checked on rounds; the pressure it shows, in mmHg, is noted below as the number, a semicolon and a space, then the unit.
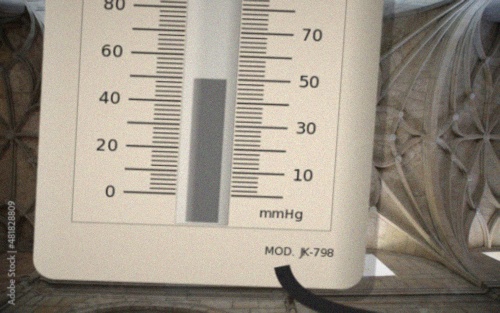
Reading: 50; mmHg
